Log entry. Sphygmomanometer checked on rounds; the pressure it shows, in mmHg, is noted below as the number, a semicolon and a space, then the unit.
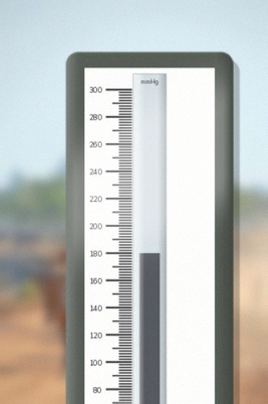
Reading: 180; mmHg
